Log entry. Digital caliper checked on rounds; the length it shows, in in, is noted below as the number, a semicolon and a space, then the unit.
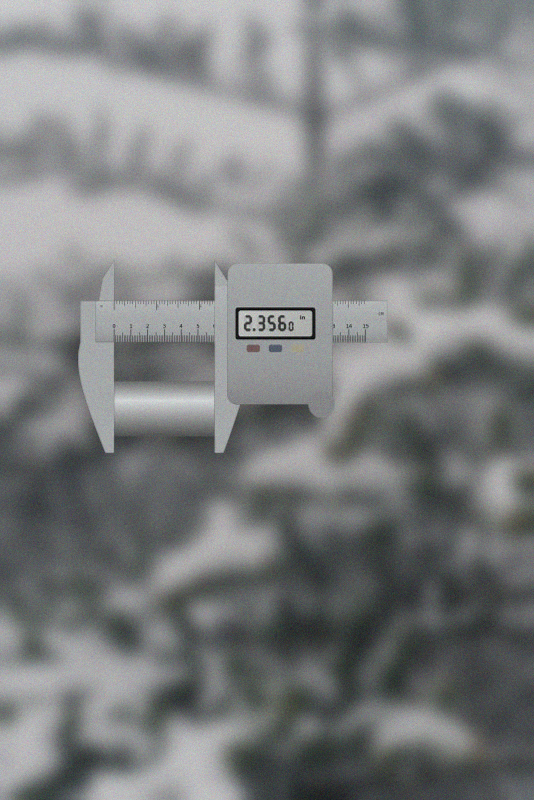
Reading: 2.3560; in
